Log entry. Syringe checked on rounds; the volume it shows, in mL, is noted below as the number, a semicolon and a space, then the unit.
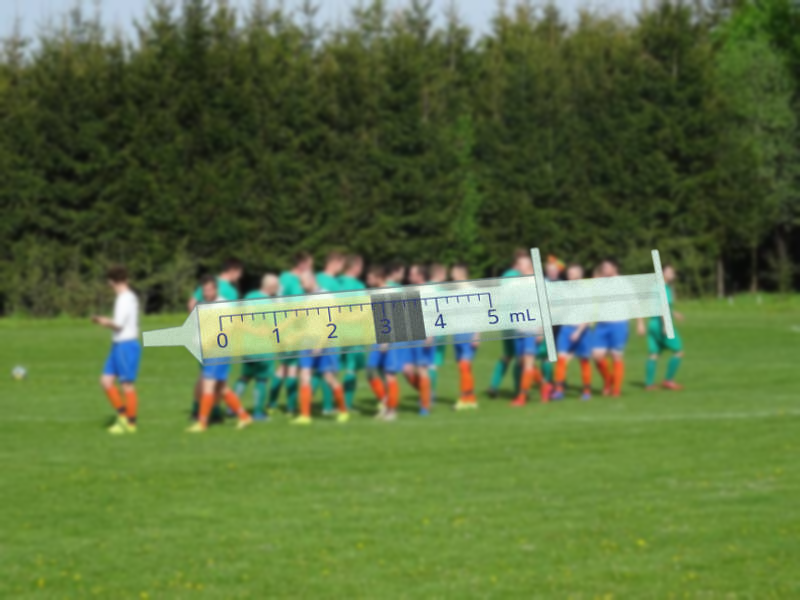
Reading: 2.8; mL
